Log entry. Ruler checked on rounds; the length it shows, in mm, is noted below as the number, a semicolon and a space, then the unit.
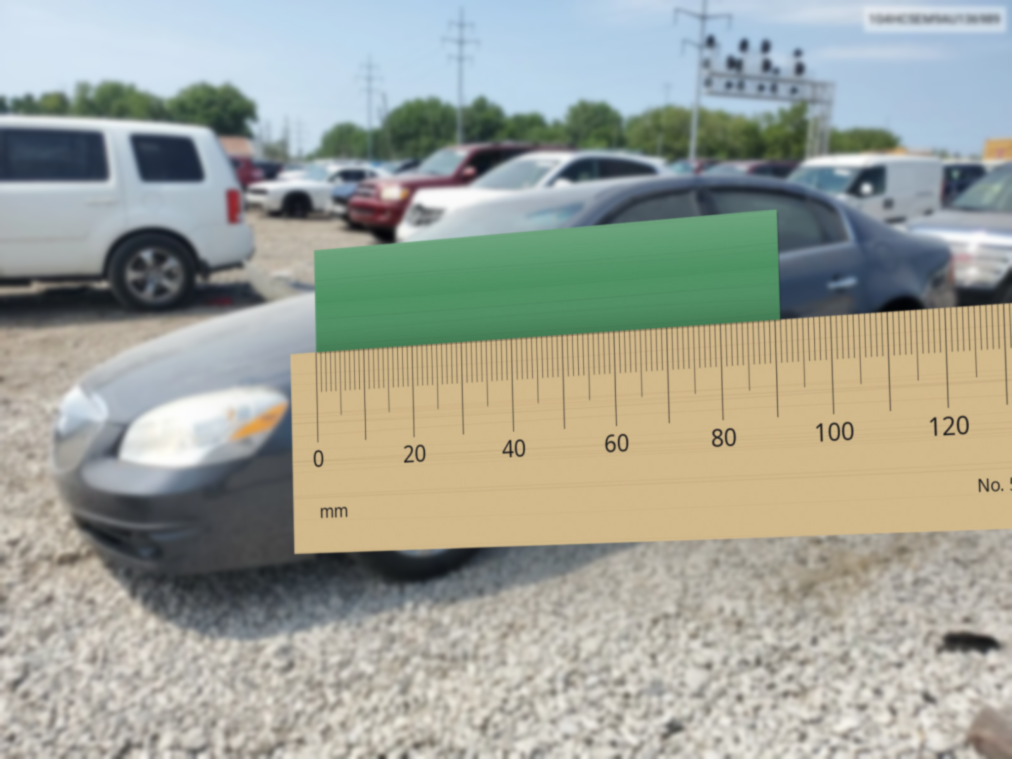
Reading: 91; mm
